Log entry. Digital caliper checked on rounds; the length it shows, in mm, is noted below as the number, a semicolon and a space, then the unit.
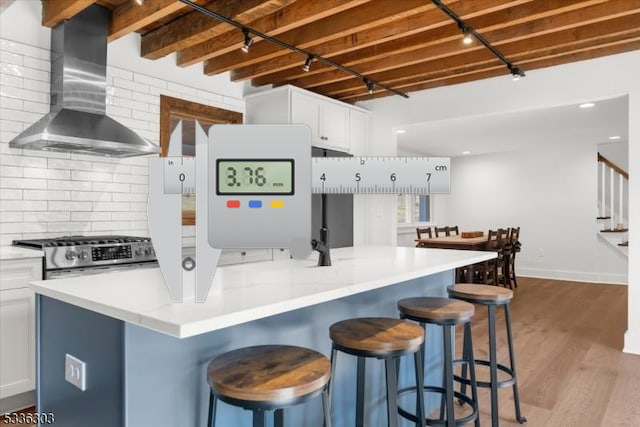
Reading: 3.76; mm
